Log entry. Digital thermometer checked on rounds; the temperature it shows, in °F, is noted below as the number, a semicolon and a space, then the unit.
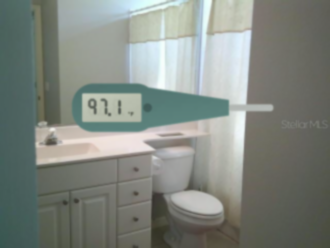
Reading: 97.1; °F
